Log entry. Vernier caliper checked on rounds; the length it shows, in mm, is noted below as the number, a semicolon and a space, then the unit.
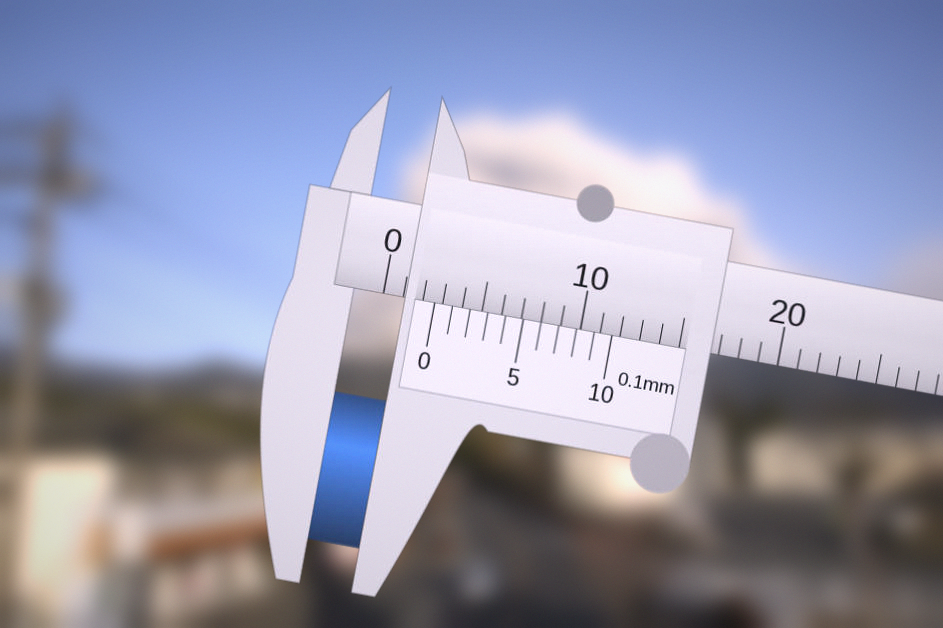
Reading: 2.6; mm
